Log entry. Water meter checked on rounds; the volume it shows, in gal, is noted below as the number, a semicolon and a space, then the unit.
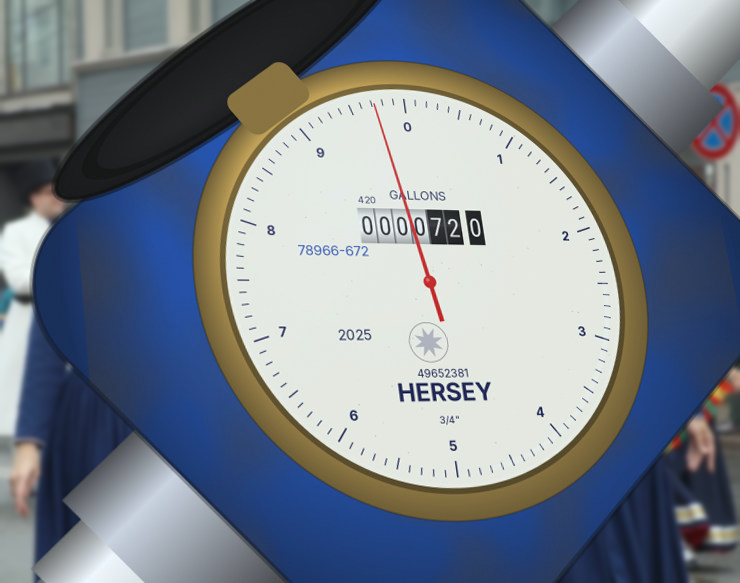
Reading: 719.7; gal
